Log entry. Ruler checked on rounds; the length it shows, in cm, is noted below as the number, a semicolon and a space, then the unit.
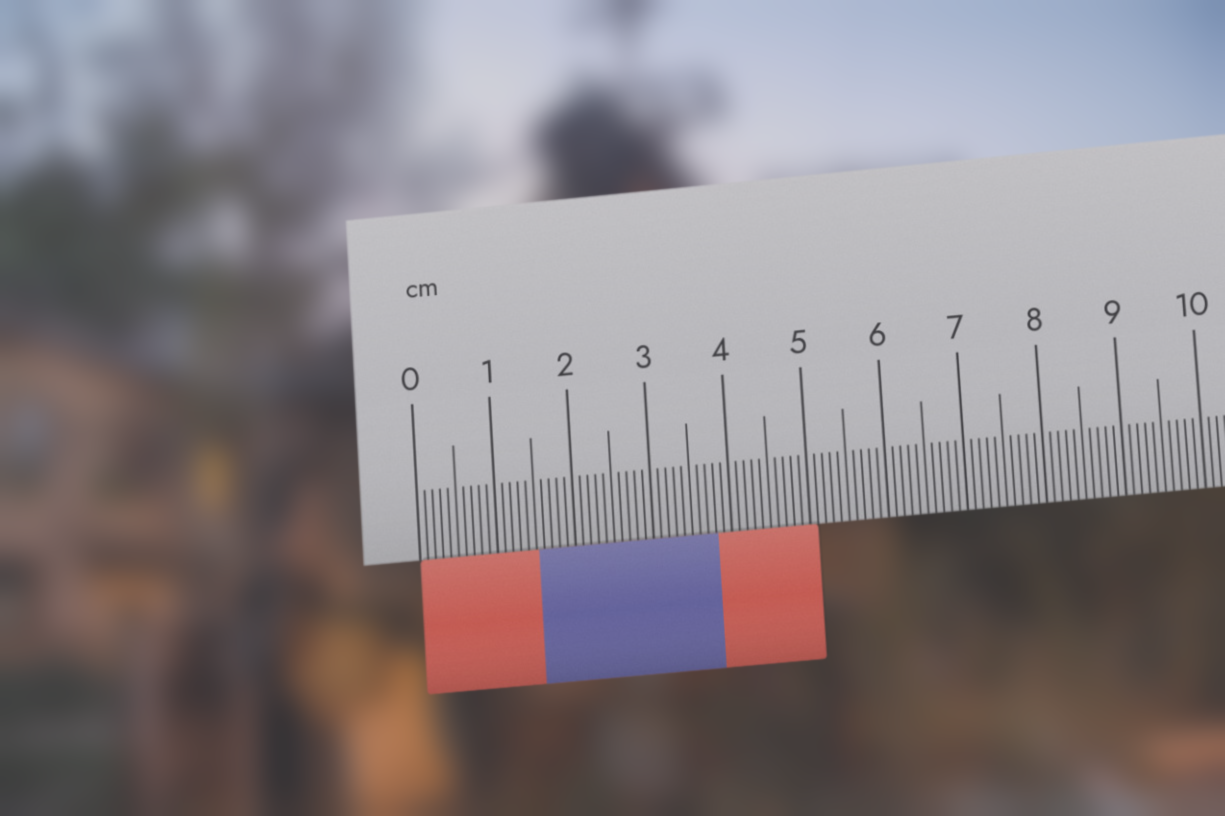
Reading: 5.1; cm
